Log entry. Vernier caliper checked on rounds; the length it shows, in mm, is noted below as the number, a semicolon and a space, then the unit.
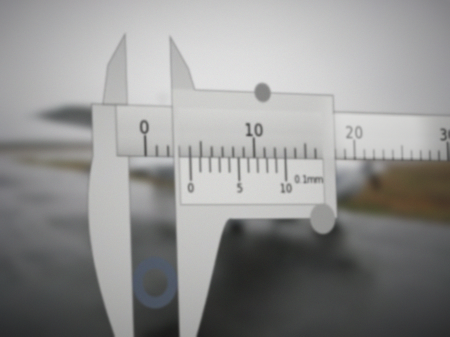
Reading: 4.0; mm
